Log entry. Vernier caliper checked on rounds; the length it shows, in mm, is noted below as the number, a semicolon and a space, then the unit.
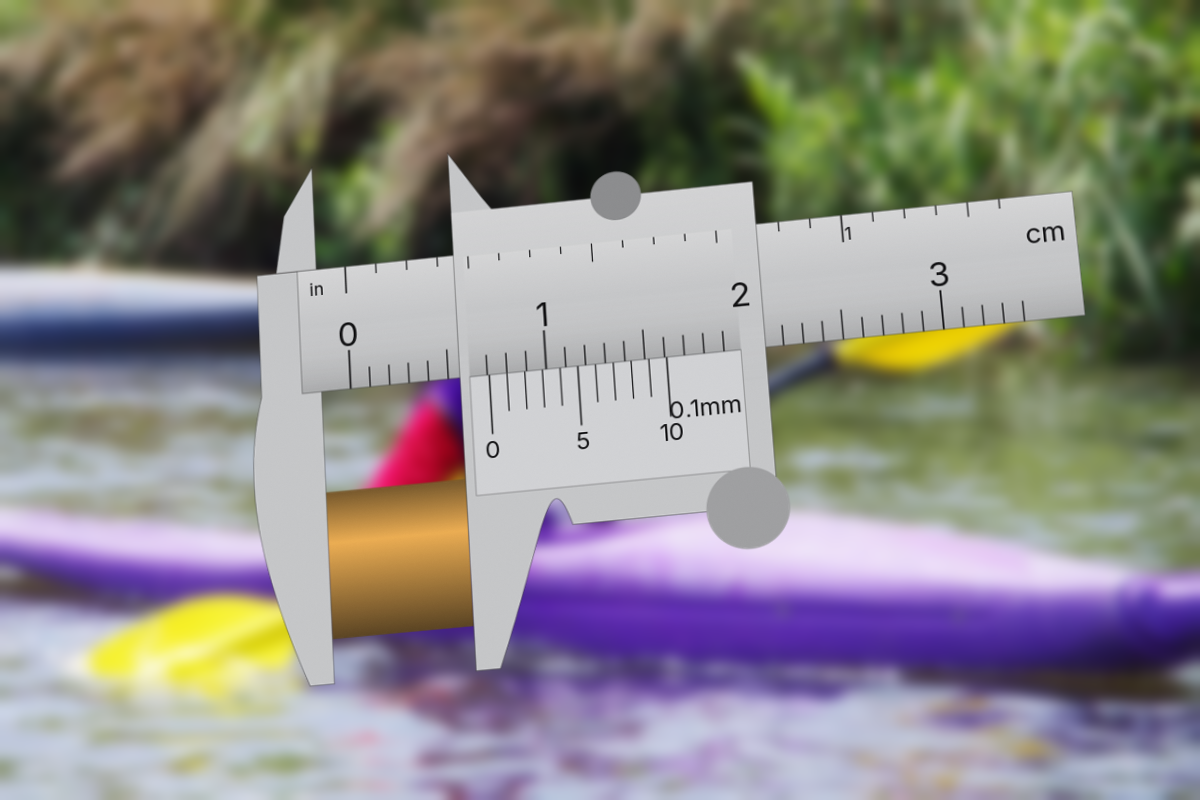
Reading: 7.1; mm
